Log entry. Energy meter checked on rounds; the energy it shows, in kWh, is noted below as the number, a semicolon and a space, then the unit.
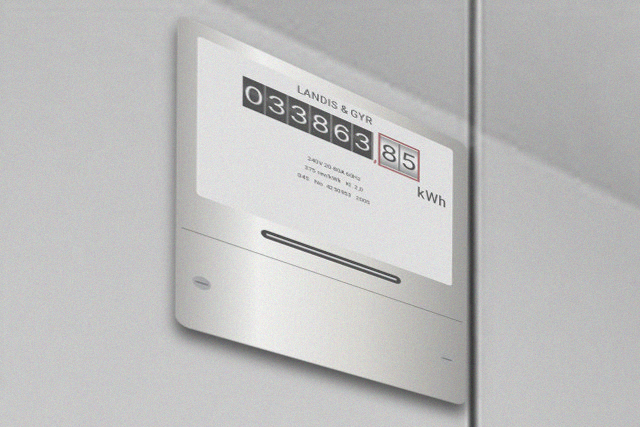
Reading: 33863.85; kWh
